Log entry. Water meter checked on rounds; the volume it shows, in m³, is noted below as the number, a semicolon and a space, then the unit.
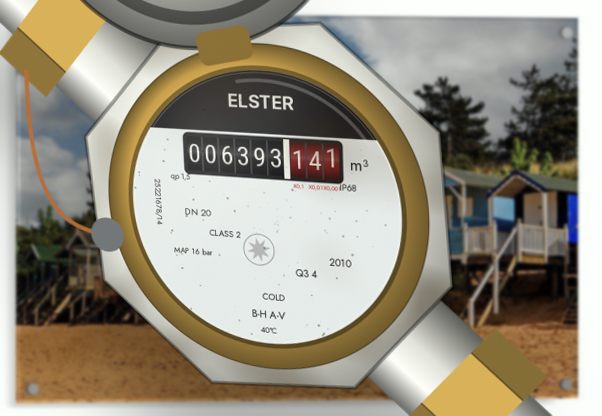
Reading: 6393.141; m³
